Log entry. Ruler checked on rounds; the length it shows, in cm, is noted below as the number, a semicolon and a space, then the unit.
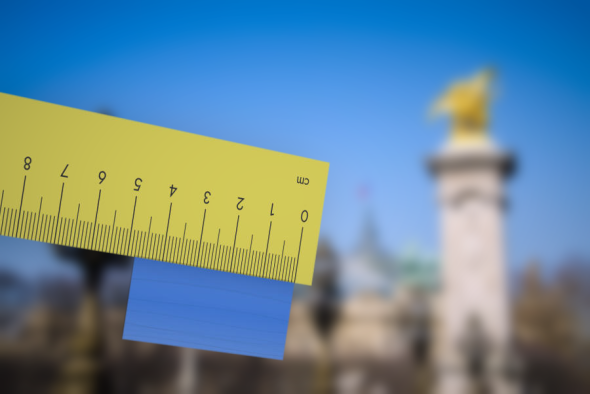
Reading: 4.8; cm
